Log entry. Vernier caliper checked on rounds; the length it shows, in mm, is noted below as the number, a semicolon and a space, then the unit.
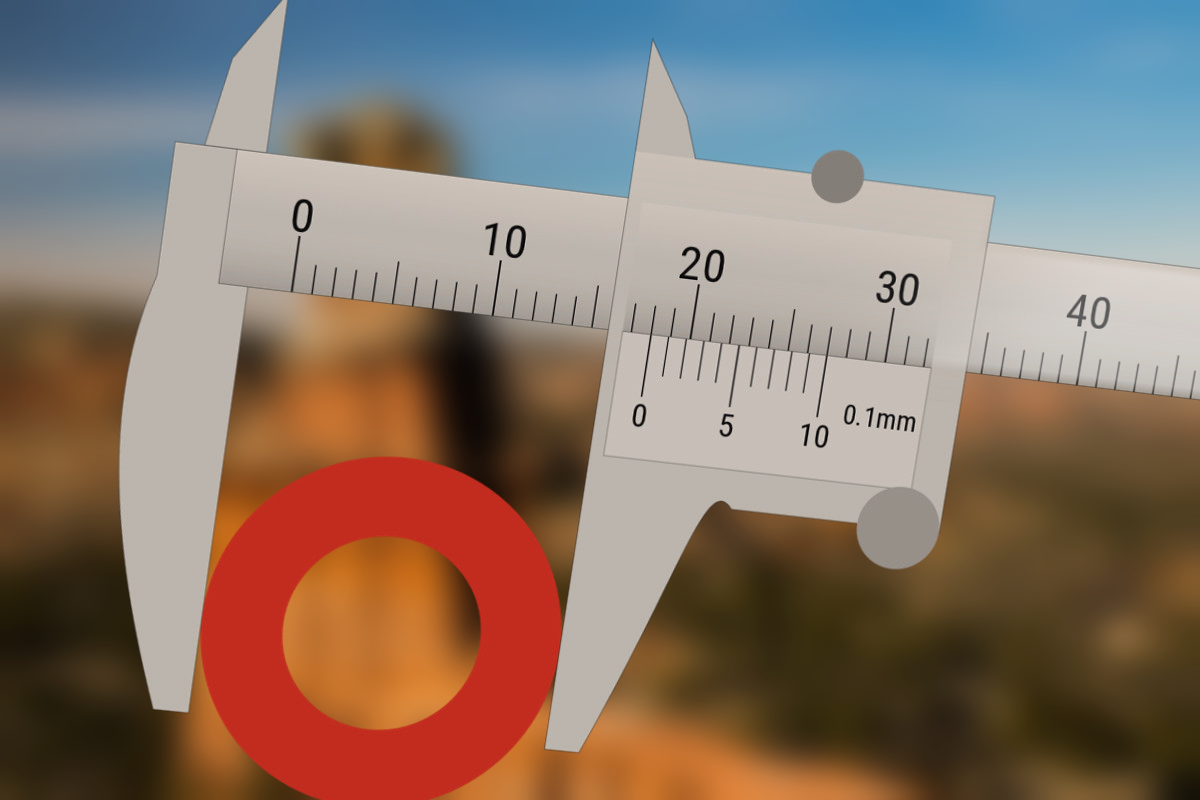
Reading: 18.0; mm
